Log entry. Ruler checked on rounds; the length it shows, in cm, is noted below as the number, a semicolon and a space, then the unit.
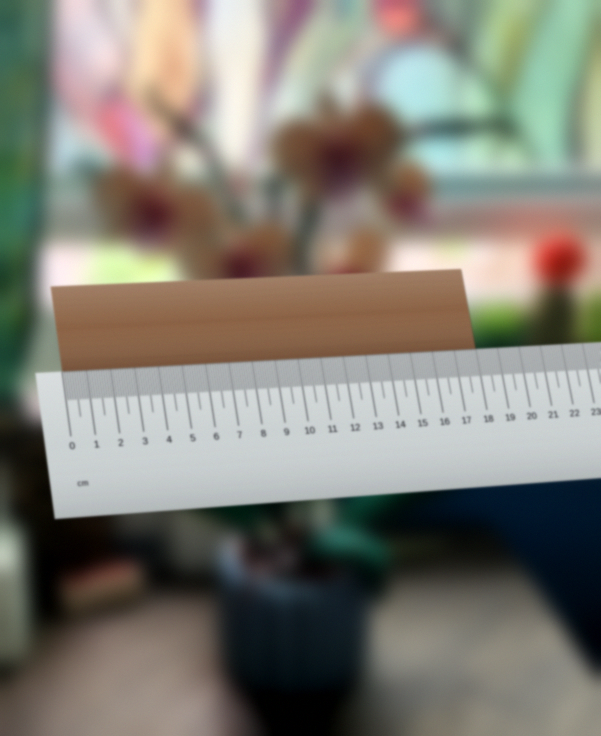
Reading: 18; cm
